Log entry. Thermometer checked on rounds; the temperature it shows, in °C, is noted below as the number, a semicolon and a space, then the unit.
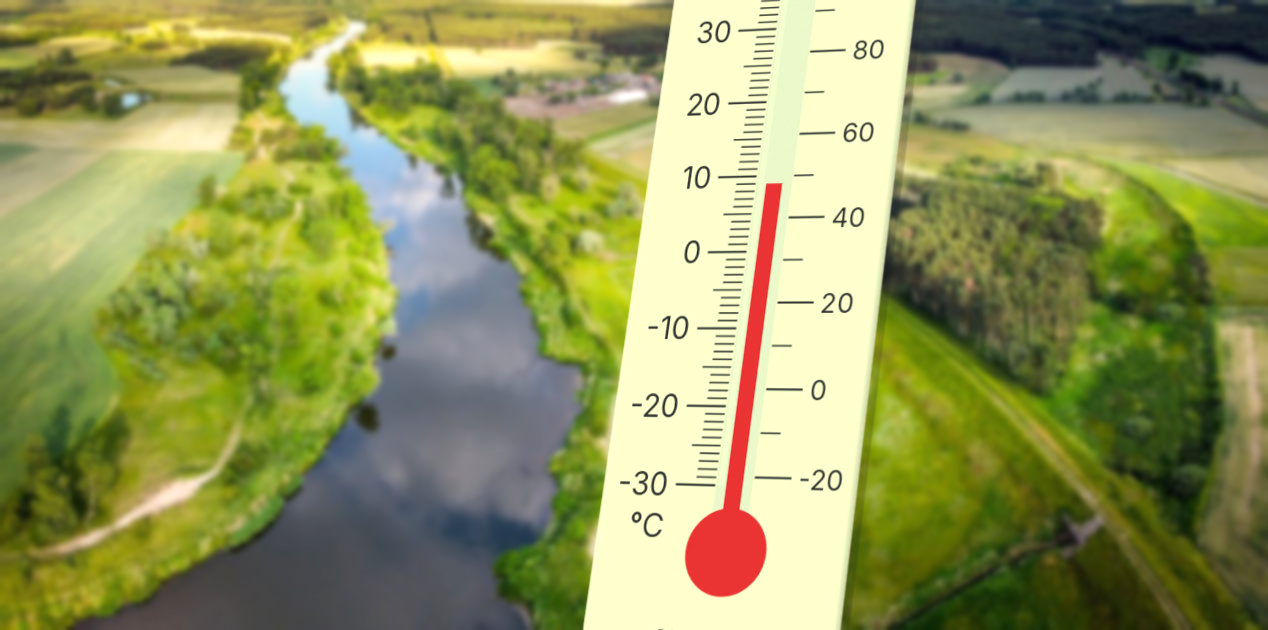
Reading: 9; °C
